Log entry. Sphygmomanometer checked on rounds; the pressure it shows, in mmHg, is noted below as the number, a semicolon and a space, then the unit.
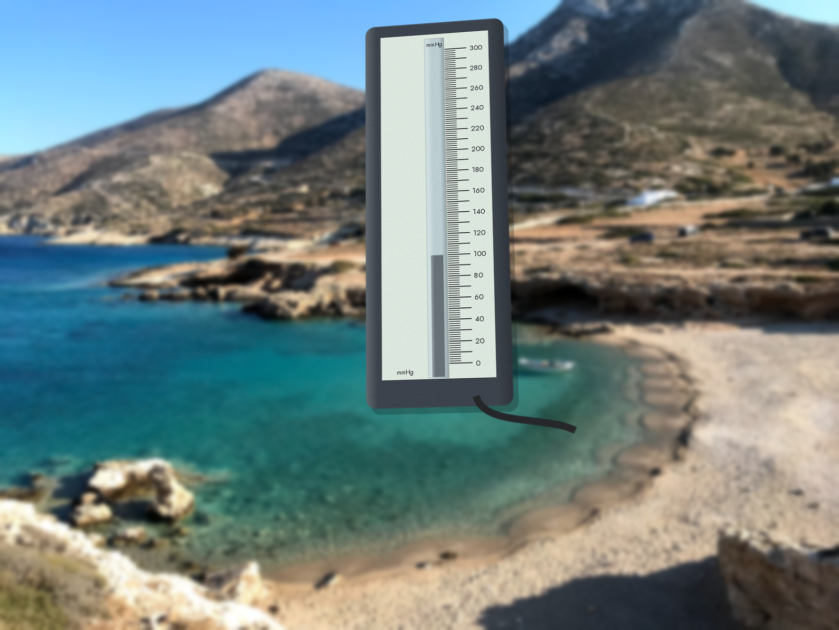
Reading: 100; mmHg
